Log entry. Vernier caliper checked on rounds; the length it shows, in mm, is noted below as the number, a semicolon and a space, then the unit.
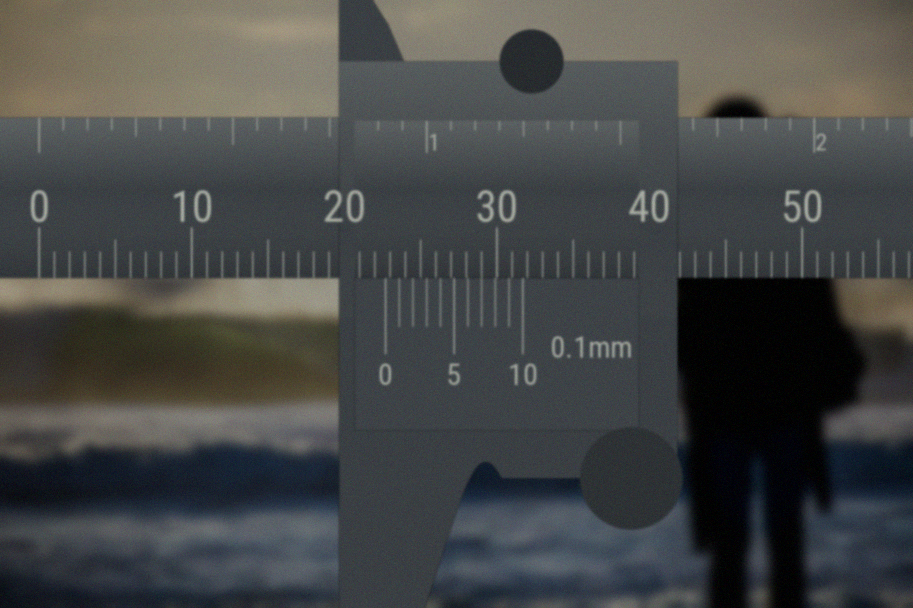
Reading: 22.7; mm
